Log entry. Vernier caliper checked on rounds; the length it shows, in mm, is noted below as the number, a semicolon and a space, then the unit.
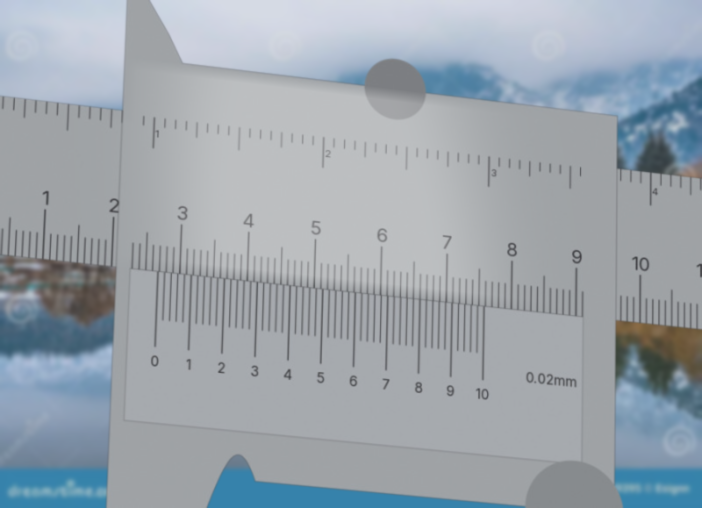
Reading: 26.8; mm
